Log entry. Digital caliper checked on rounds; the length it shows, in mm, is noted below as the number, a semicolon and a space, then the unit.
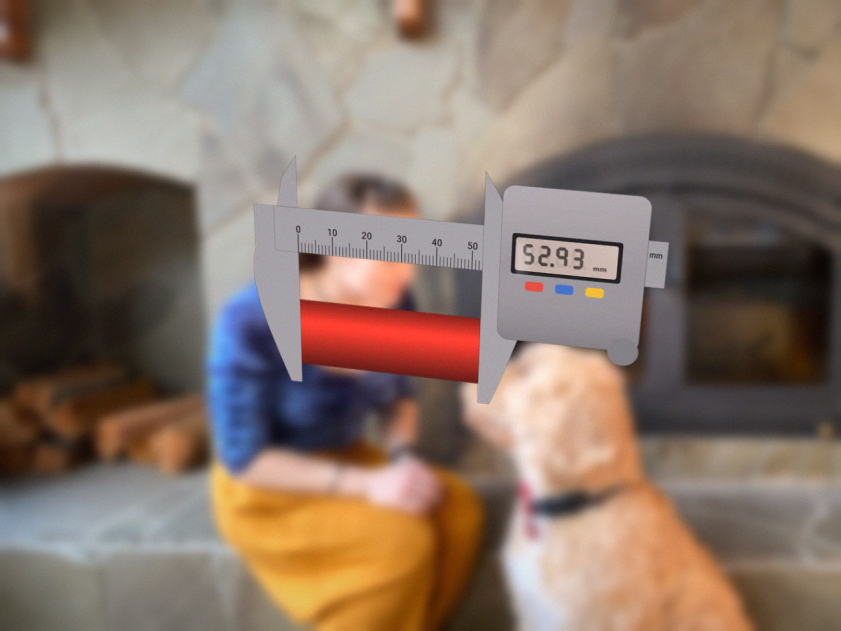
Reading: 52.93; mm
